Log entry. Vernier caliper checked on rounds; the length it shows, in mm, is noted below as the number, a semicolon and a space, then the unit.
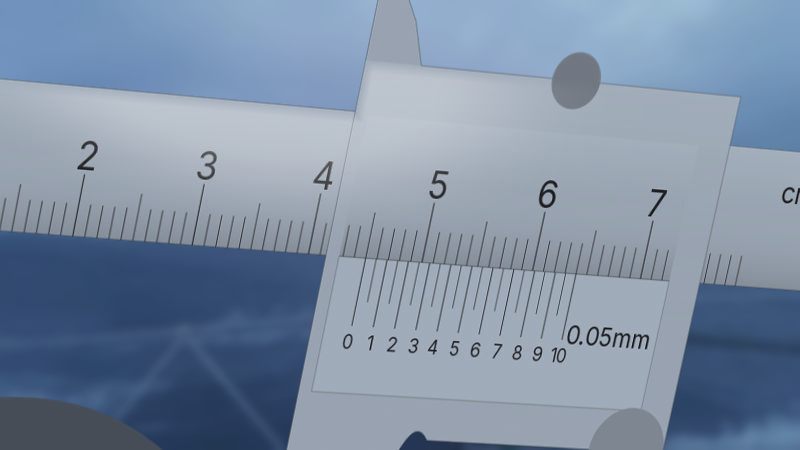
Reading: 45.0; mm
